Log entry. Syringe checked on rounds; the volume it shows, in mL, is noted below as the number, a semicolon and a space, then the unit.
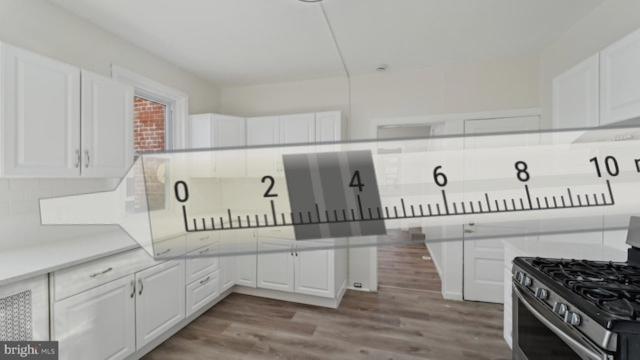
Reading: 2.4; mL
